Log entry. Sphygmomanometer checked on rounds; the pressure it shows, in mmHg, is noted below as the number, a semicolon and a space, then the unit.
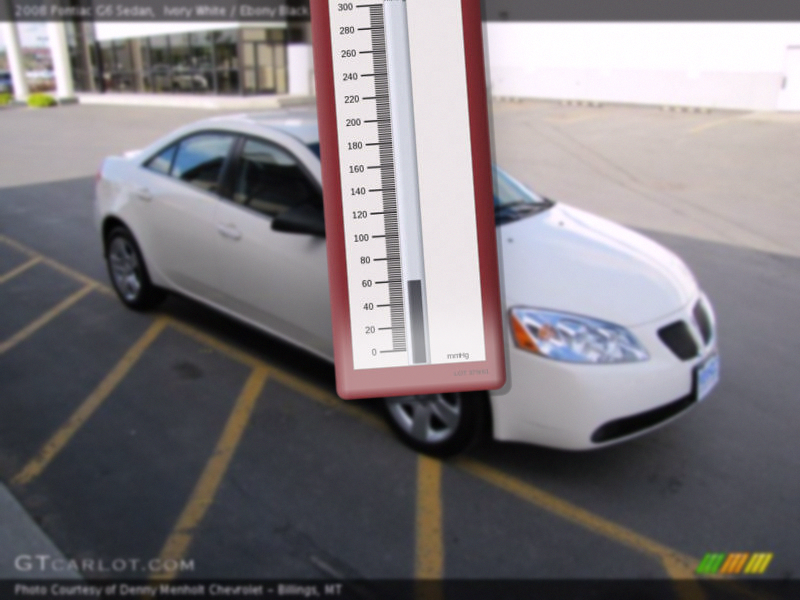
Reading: 60; mmHg
